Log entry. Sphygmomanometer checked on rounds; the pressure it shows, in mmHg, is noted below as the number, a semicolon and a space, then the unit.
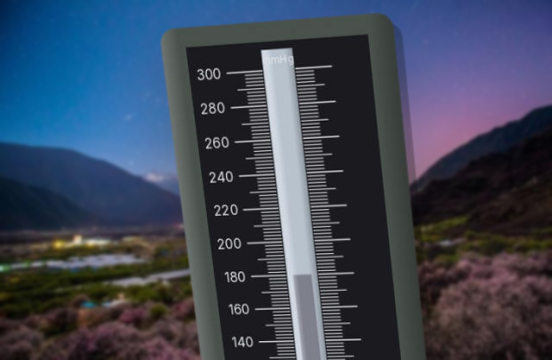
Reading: 180; mmHg
